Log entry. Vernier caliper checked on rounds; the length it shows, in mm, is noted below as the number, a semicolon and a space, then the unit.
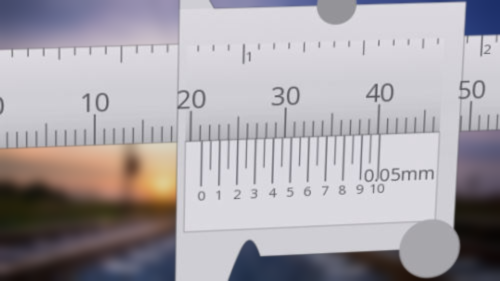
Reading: 21.2; mm
